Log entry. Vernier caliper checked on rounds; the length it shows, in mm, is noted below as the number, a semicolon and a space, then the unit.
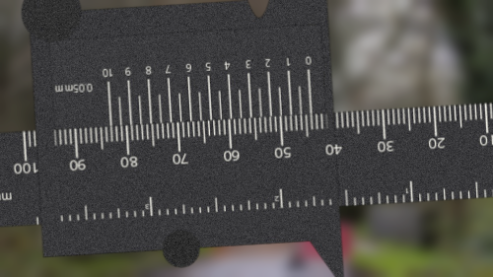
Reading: 44.0; mm
